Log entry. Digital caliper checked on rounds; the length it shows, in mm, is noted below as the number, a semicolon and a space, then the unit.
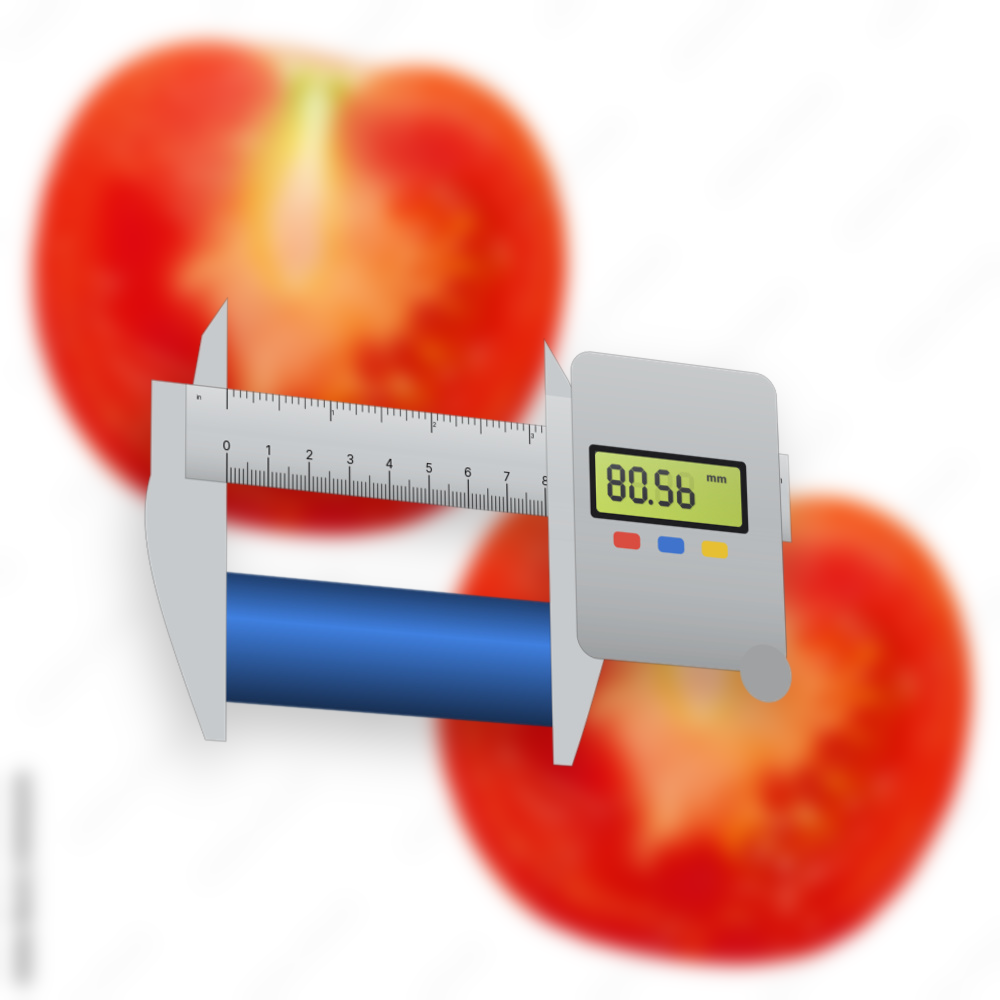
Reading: 80.56; mm
